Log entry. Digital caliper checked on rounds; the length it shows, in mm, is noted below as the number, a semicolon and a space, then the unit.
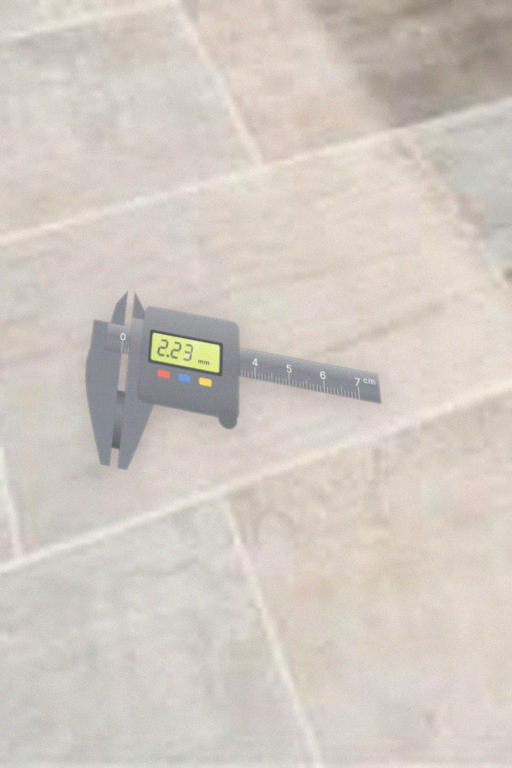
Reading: 2.23; mm
